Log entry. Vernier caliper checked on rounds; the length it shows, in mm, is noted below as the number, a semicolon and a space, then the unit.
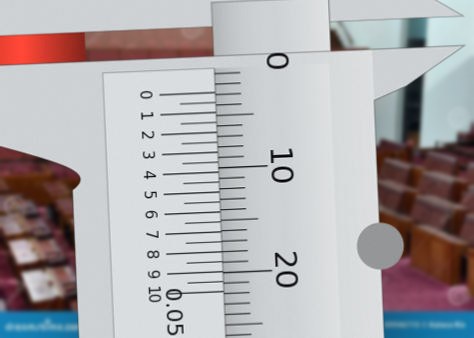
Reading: 2.8; mm
